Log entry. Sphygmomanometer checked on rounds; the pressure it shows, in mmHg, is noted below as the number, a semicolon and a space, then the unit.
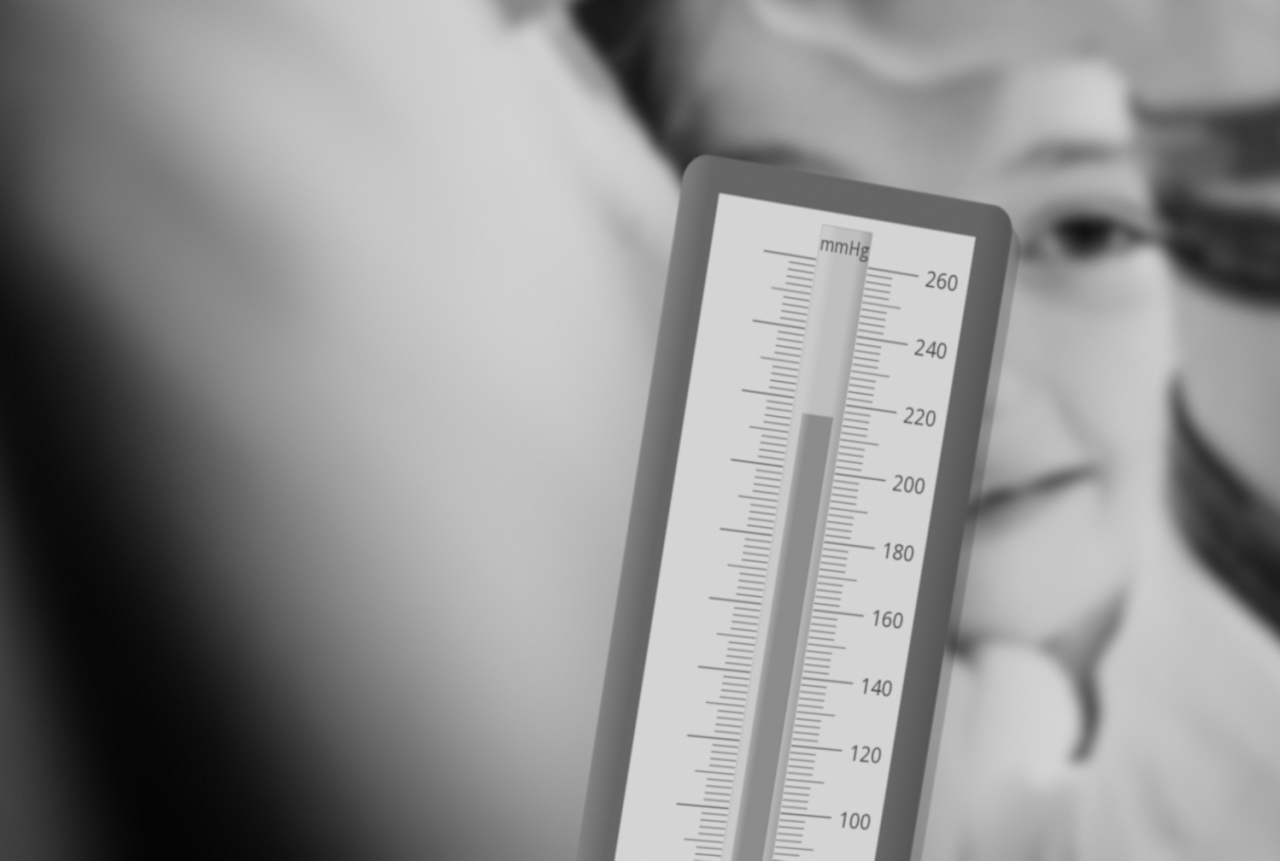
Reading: 216; mmHg
